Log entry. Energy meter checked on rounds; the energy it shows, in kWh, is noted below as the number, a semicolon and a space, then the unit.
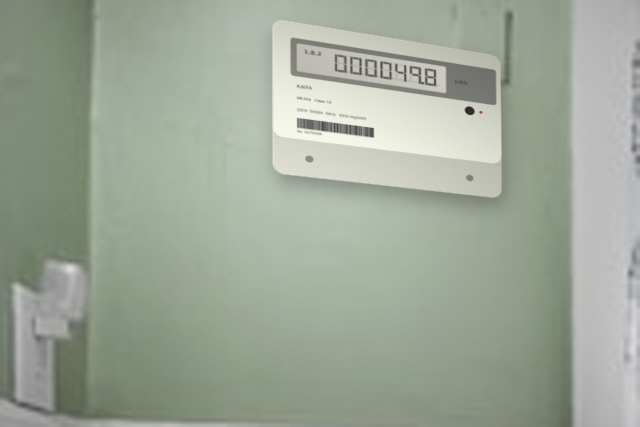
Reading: 49.8; kWh
